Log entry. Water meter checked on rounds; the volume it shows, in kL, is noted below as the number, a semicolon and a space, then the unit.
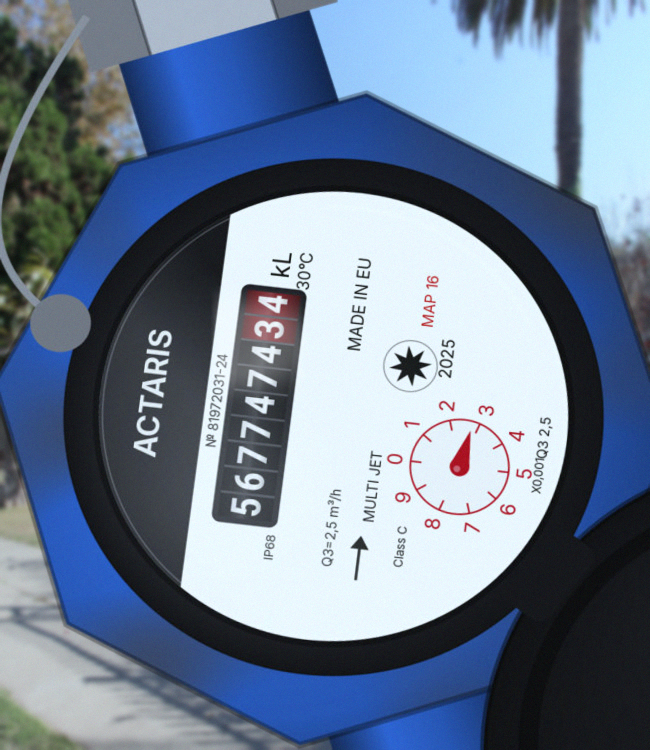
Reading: 5677474.342; kL
